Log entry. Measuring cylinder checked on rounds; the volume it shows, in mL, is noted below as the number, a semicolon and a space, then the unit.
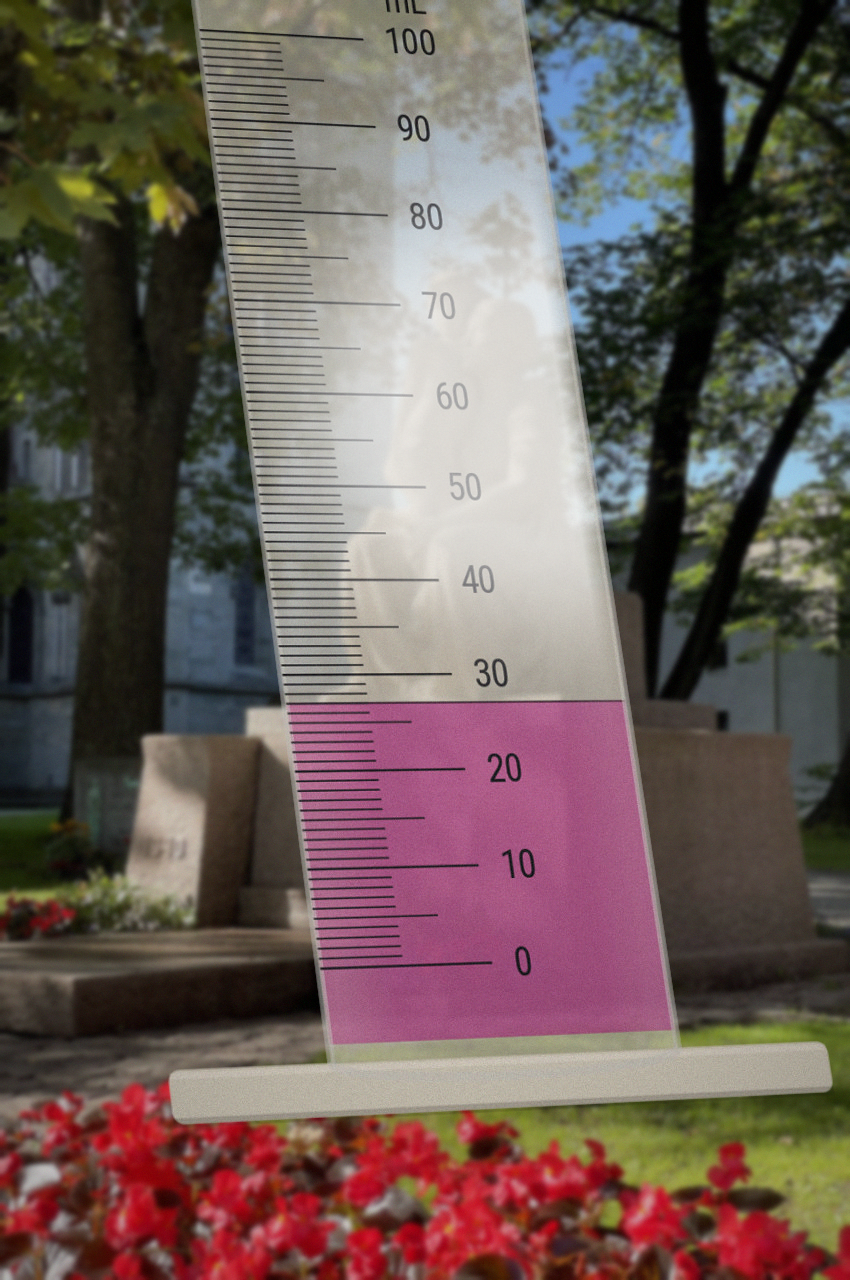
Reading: 27; mL
